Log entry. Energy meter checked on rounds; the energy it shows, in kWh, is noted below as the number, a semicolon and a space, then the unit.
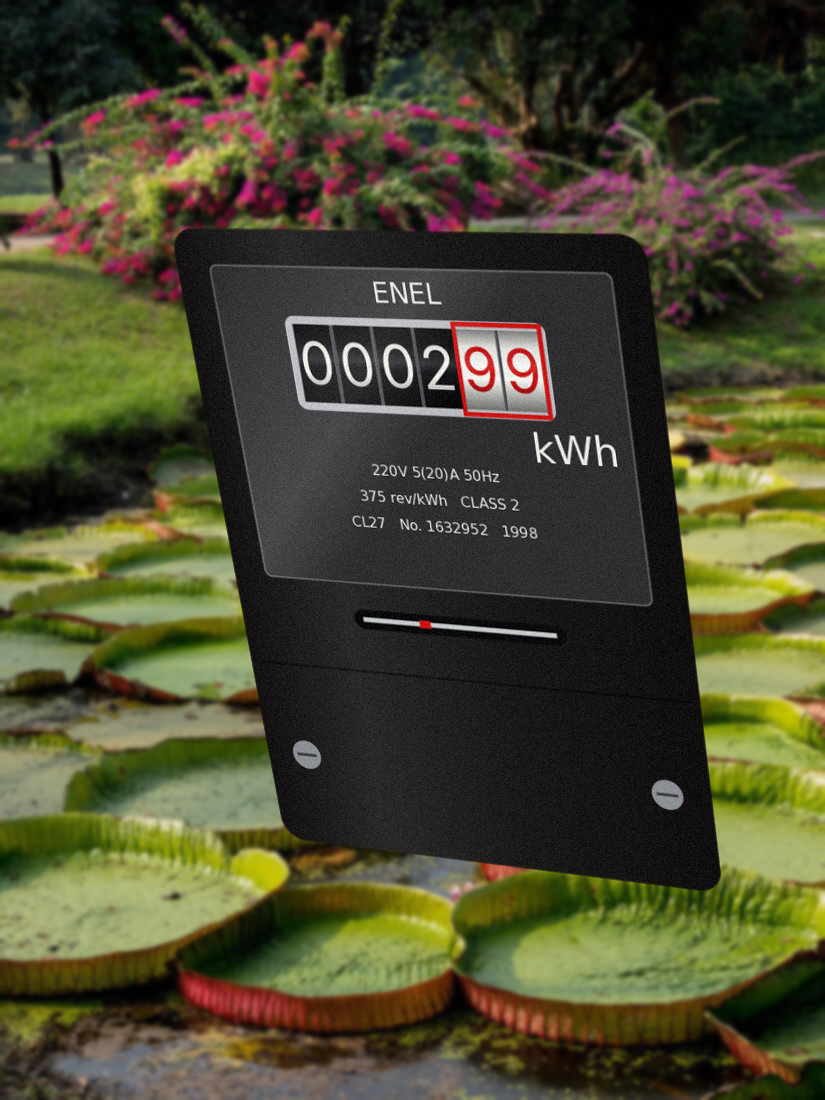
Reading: 2.99; kWh
